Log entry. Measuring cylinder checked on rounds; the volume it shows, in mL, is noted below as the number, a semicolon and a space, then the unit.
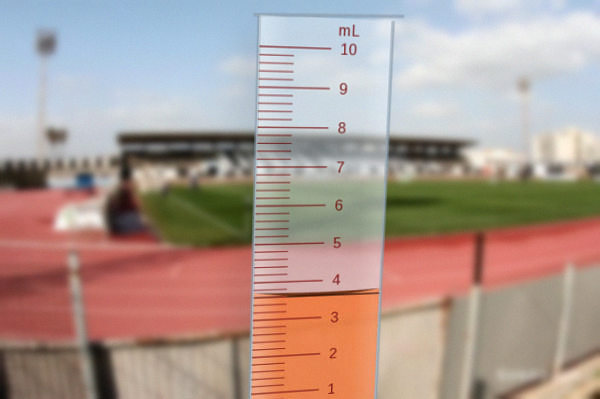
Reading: 3.6; mL
